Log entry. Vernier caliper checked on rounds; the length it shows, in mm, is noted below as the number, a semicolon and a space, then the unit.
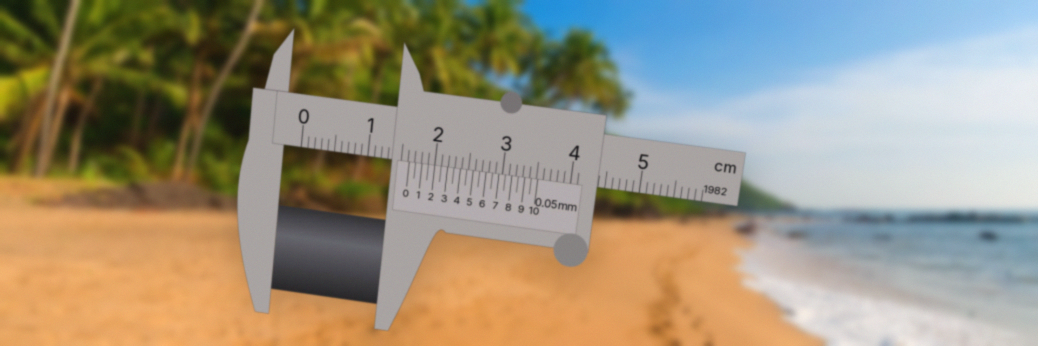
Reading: 16.2; mm
